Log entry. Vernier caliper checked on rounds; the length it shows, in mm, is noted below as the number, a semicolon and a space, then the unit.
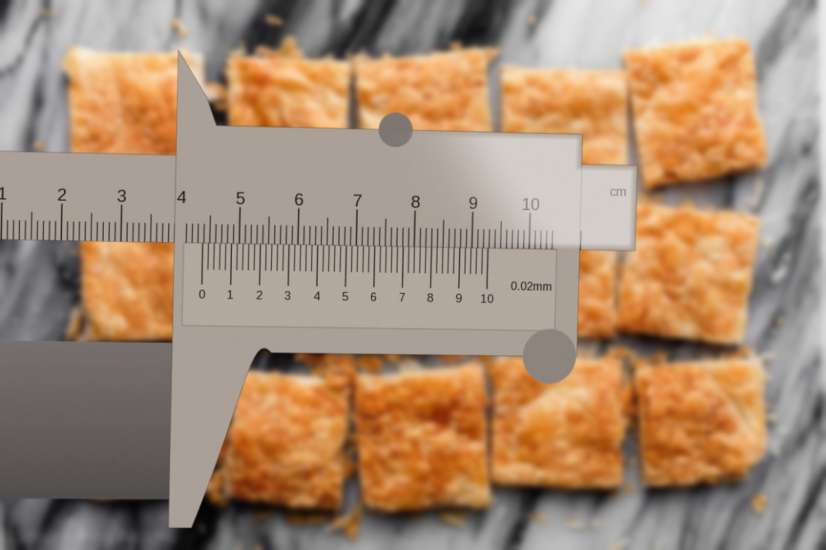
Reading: 43.8; mm
